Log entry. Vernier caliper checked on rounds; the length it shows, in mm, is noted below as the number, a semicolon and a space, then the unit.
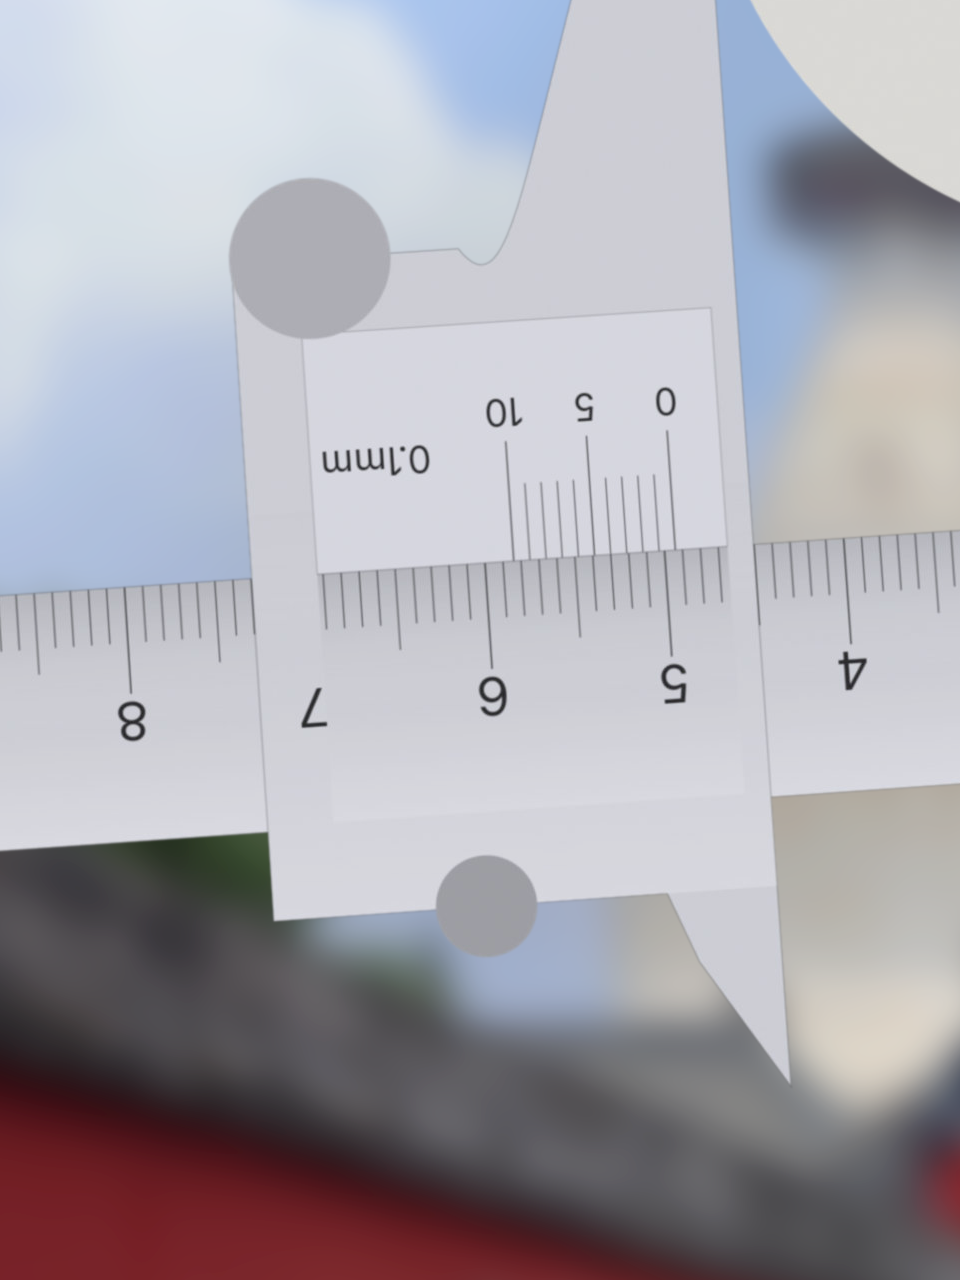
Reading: 49.4; mm
